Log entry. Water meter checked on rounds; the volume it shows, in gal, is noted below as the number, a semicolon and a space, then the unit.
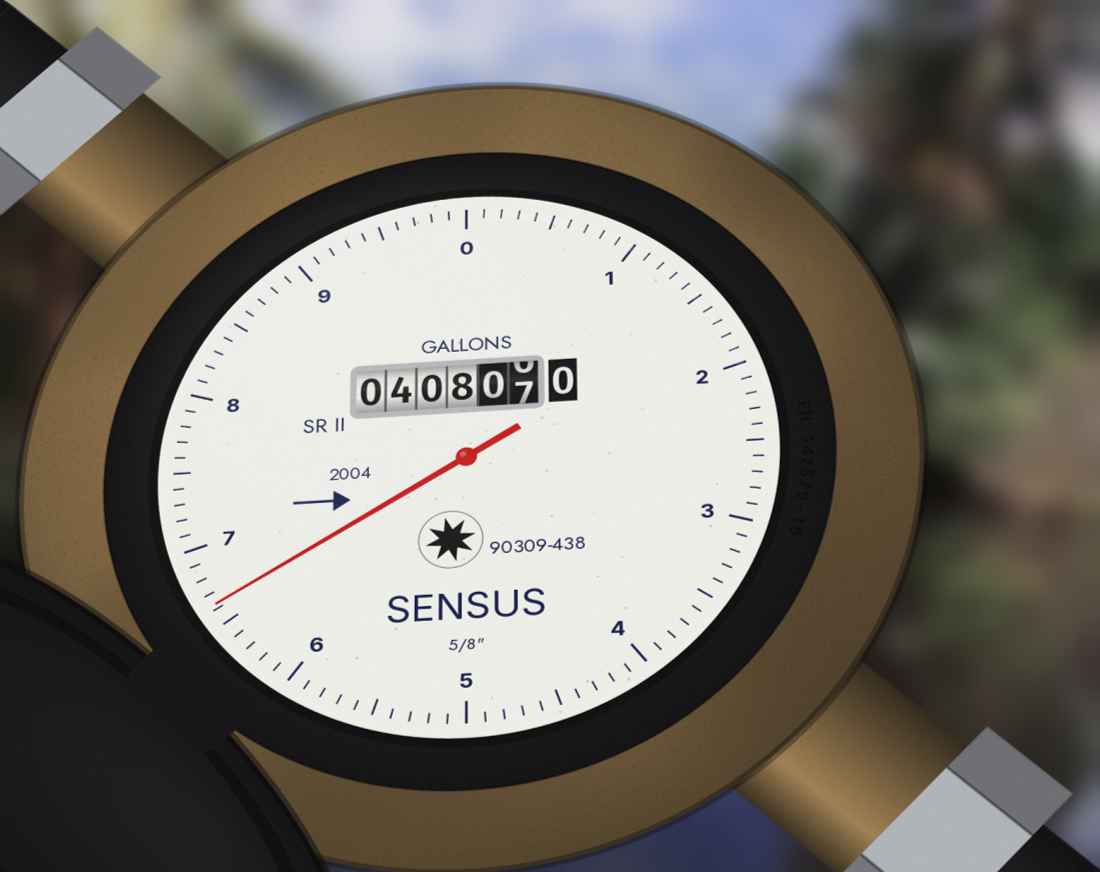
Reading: 408066.6; gal
